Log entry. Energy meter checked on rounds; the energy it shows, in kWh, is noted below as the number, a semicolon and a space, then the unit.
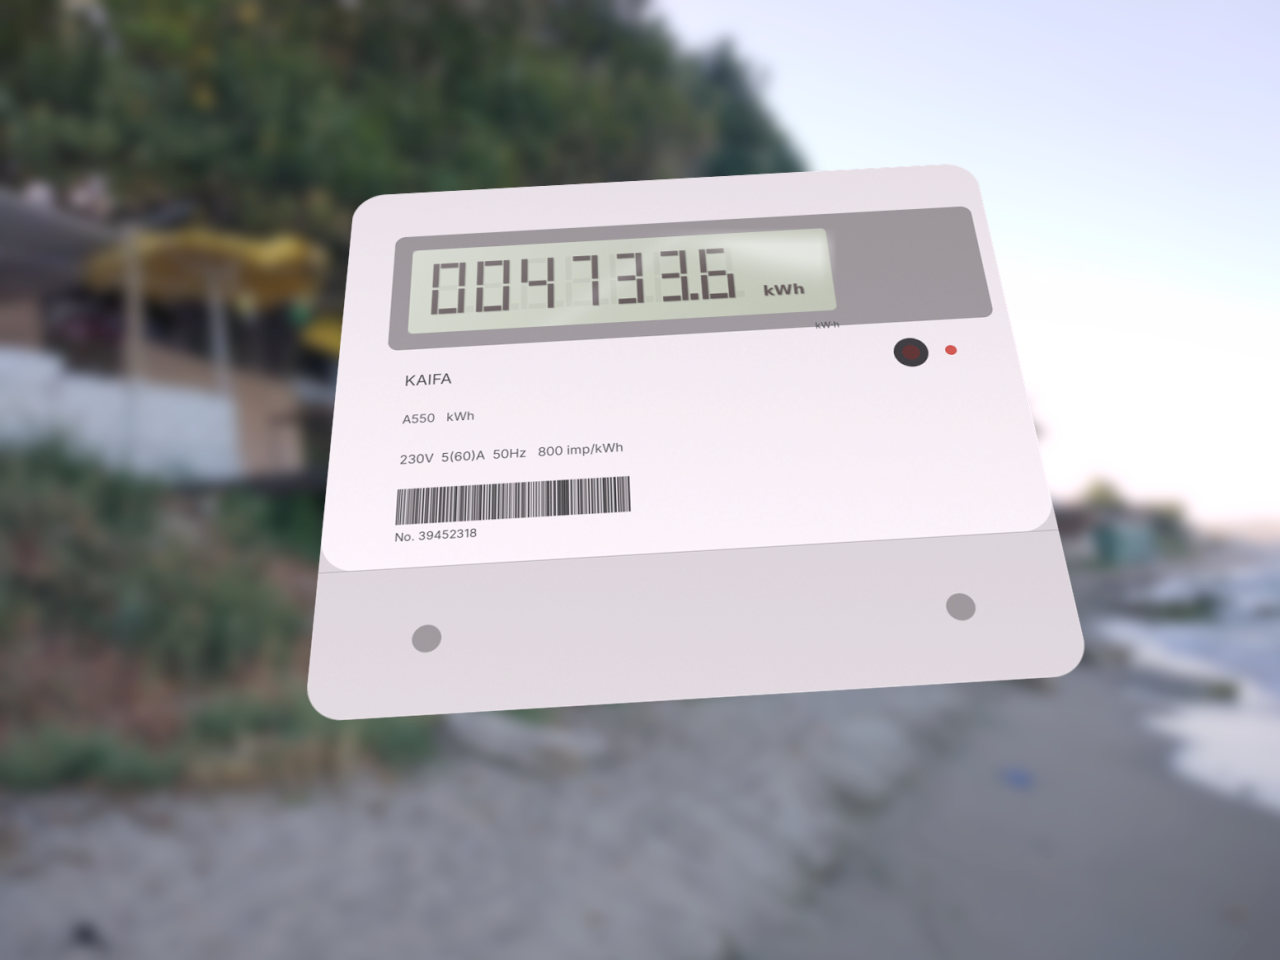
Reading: 4733.6; kWh
